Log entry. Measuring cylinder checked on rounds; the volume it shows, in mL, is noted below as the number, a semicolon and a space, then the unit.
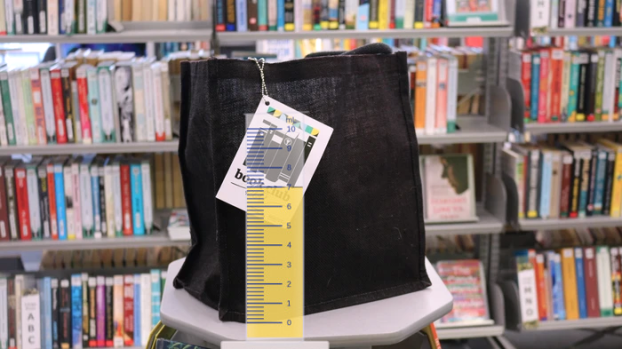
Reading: 7; mL
